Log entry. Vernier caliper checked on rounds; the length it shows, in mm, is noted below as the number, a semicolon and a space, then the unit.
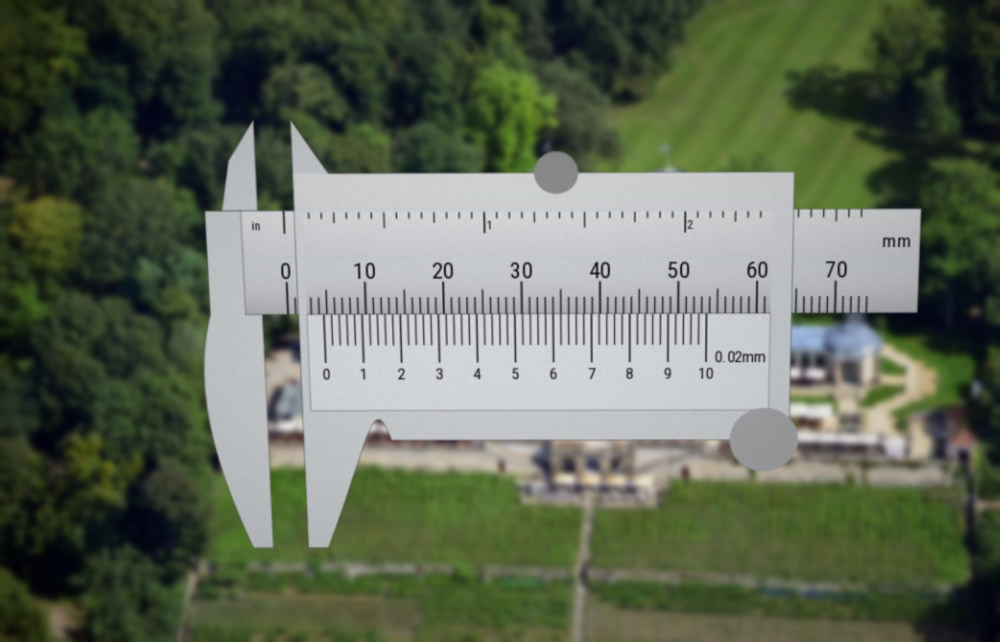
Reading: 4.6; mm
